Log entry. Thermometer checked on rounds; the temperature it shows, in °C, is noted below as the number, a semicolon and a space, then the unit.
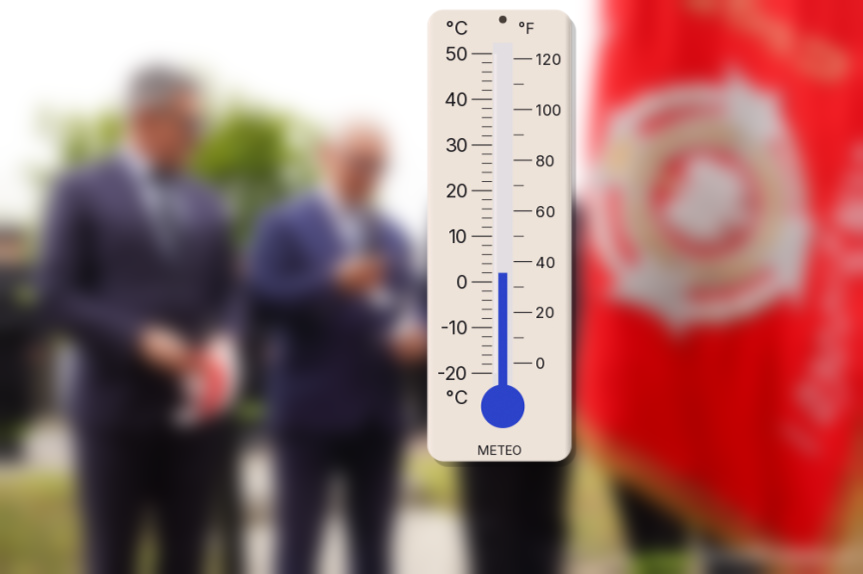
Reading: 2; °C
